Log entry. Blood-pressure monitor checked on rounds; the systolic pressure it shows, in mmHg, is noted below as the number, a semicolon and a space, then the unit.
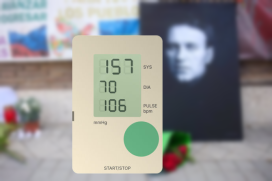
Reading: 157; mmHg
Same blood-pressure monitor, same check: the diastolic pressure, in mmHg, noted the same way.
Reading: 70; mmHg
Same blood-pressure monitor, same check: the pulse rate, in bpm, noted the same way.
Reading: 106; bpm
